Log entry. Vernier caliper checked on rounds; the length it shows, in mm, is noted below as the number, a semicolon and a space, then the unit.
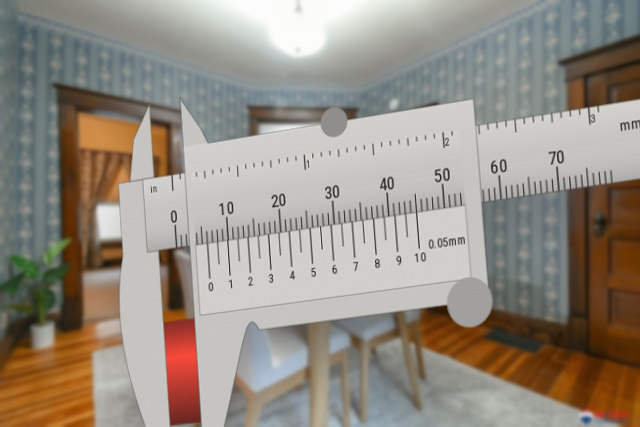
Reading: 6.0; mm
